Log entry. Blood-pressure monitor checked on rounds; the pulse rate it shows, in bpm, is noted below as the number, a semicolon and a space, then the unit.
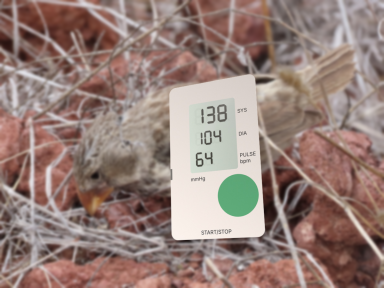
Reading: 64; bpm
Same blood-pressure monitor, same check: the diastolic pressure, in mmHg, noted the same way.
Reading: 104; mmHg
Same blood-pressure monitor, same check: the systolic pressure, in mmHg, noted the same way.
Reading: 138; mmHg
